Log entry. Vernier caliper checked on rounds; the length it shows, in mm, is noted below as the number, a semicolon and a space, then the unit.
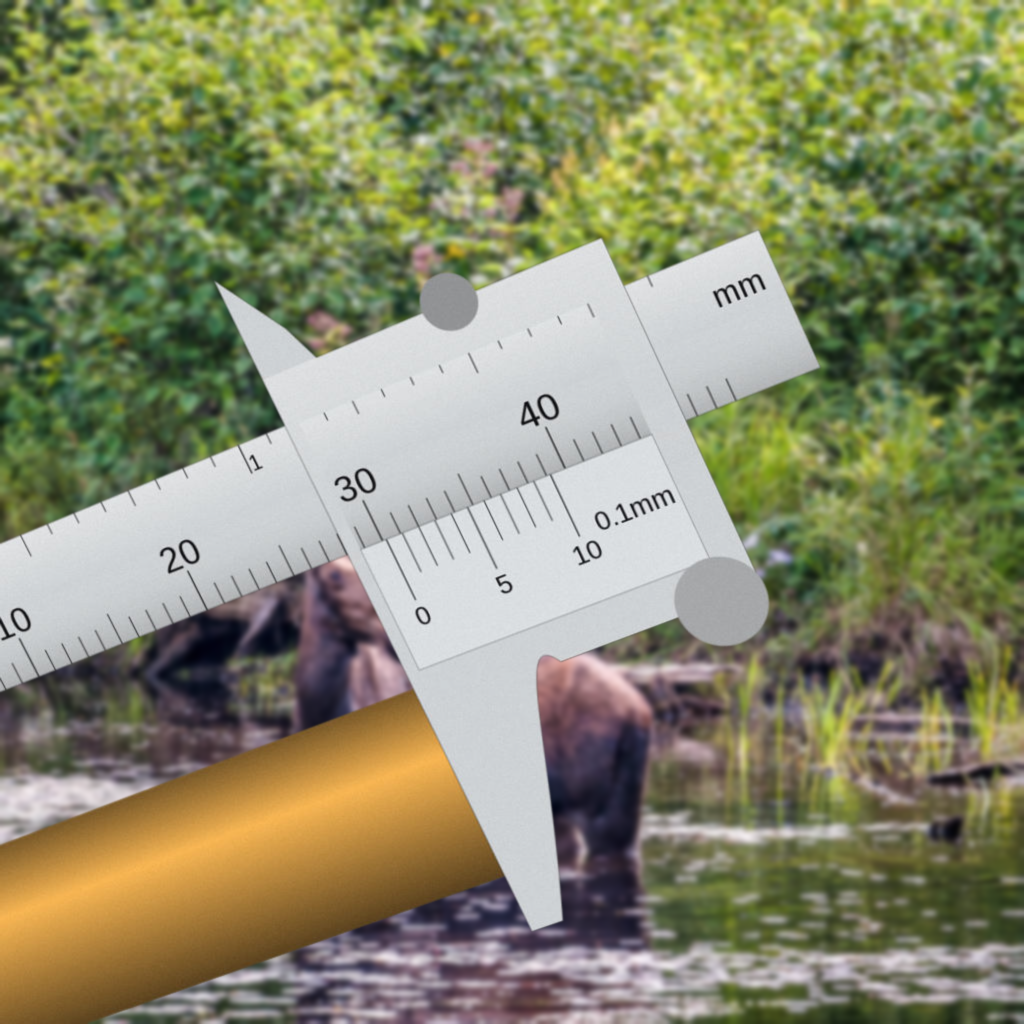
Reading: 30.2; mm
